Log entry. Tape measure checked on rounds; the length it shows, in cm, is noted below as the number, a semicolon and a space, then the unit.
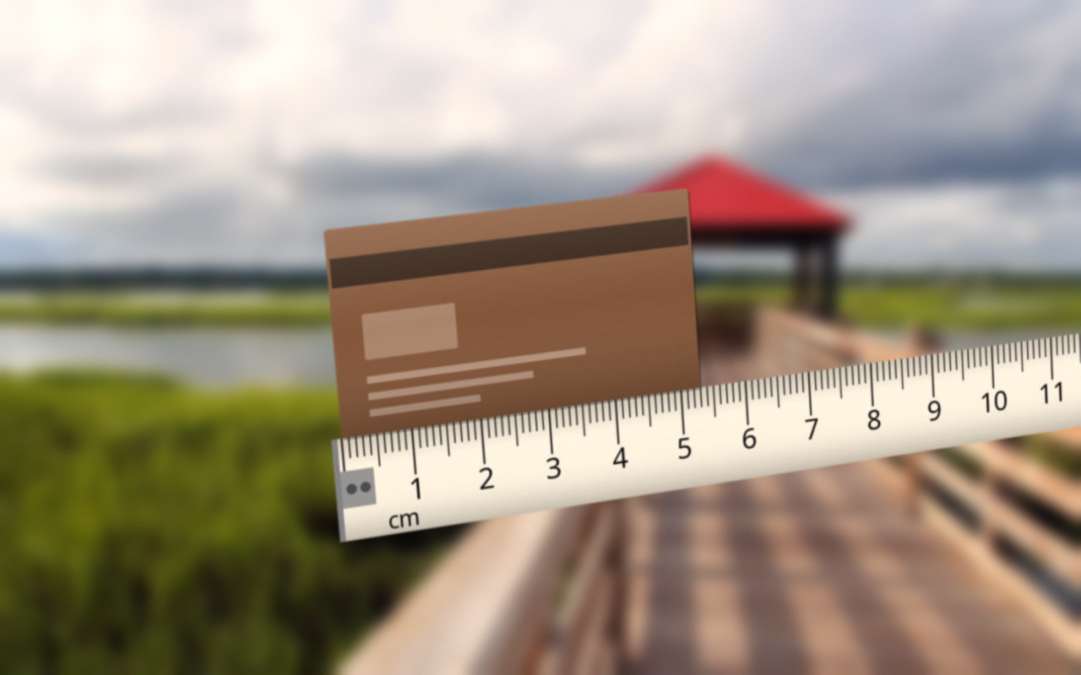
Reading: 5.3; cm
